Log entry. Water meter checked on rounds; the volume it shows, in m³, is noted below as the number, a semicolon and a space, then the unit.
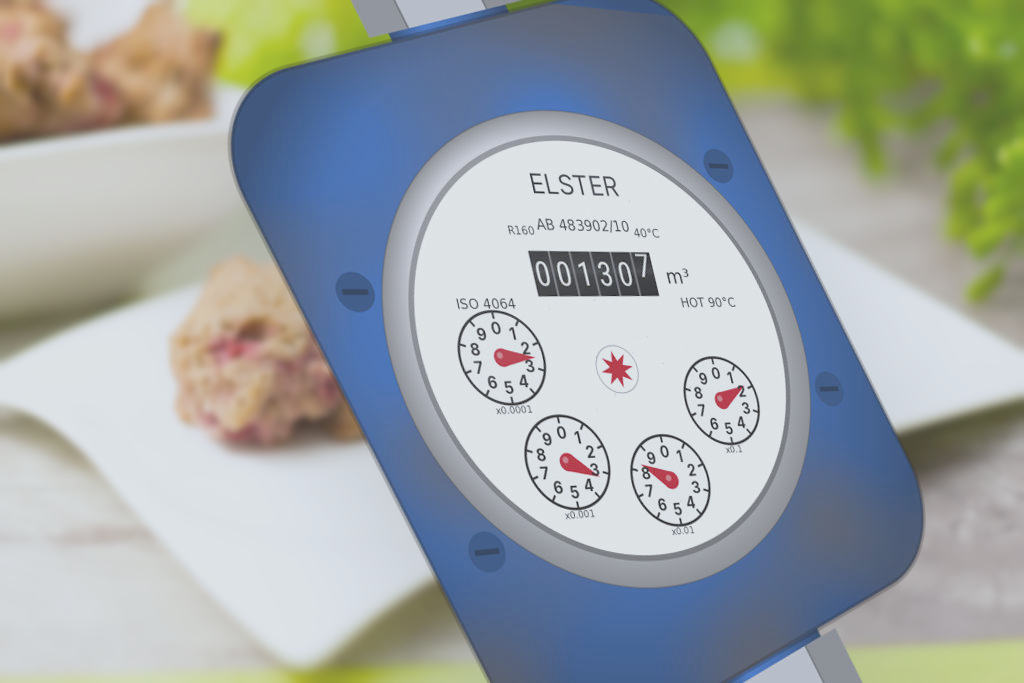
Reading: 1307.1832; m³
